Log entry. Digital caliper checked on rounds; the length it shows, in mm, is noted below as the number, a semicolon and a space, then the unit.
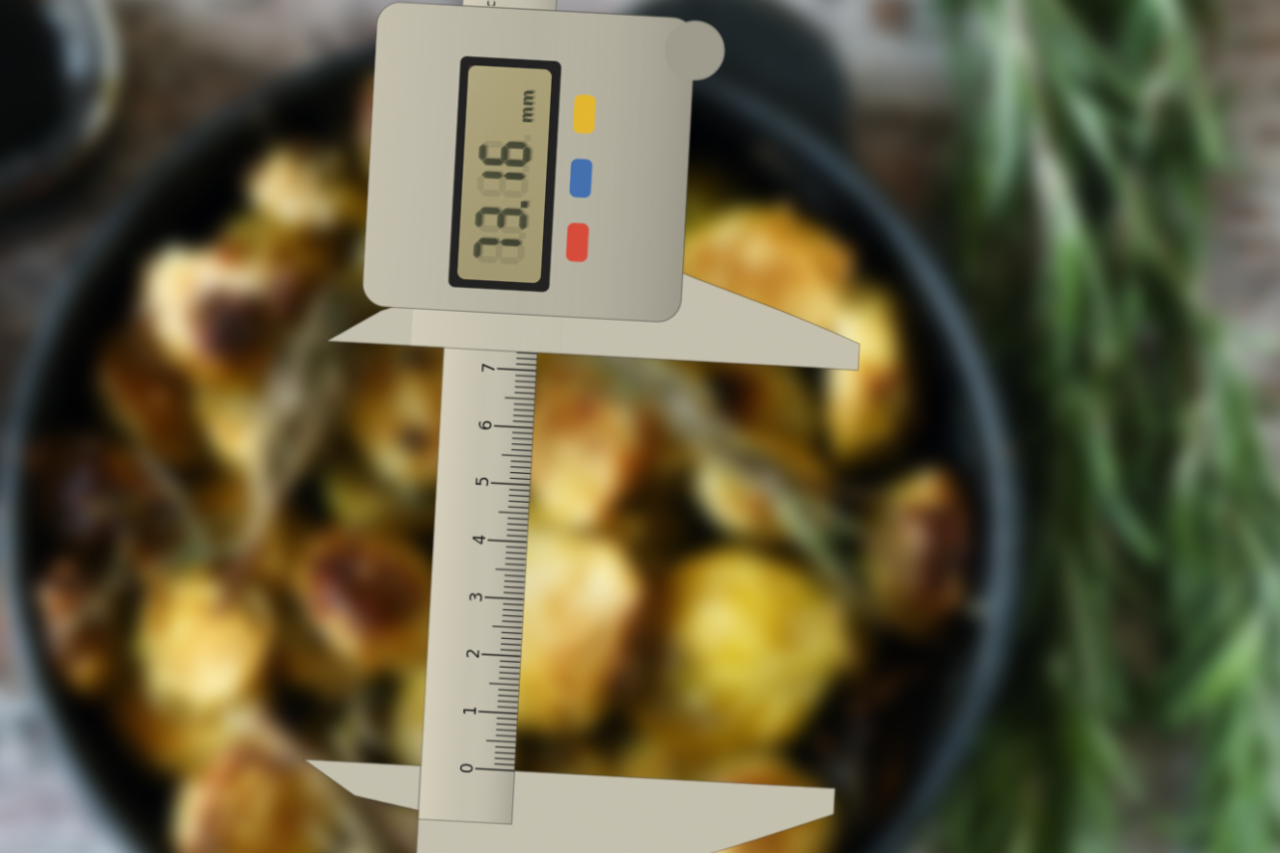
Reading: 73.16; mm
